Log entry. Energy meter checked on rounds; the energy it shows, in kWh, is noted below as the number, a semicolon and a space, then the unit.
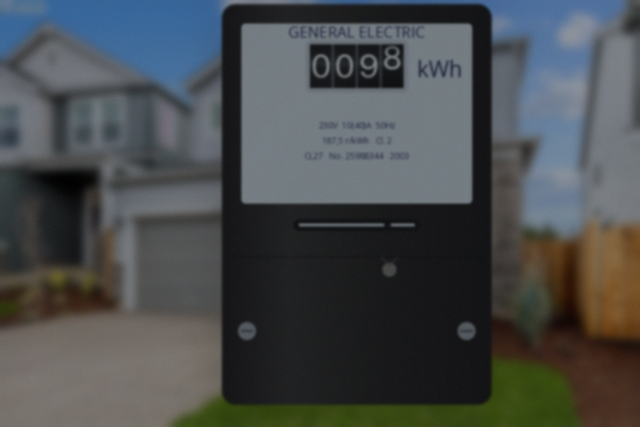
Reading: 98; kWh
